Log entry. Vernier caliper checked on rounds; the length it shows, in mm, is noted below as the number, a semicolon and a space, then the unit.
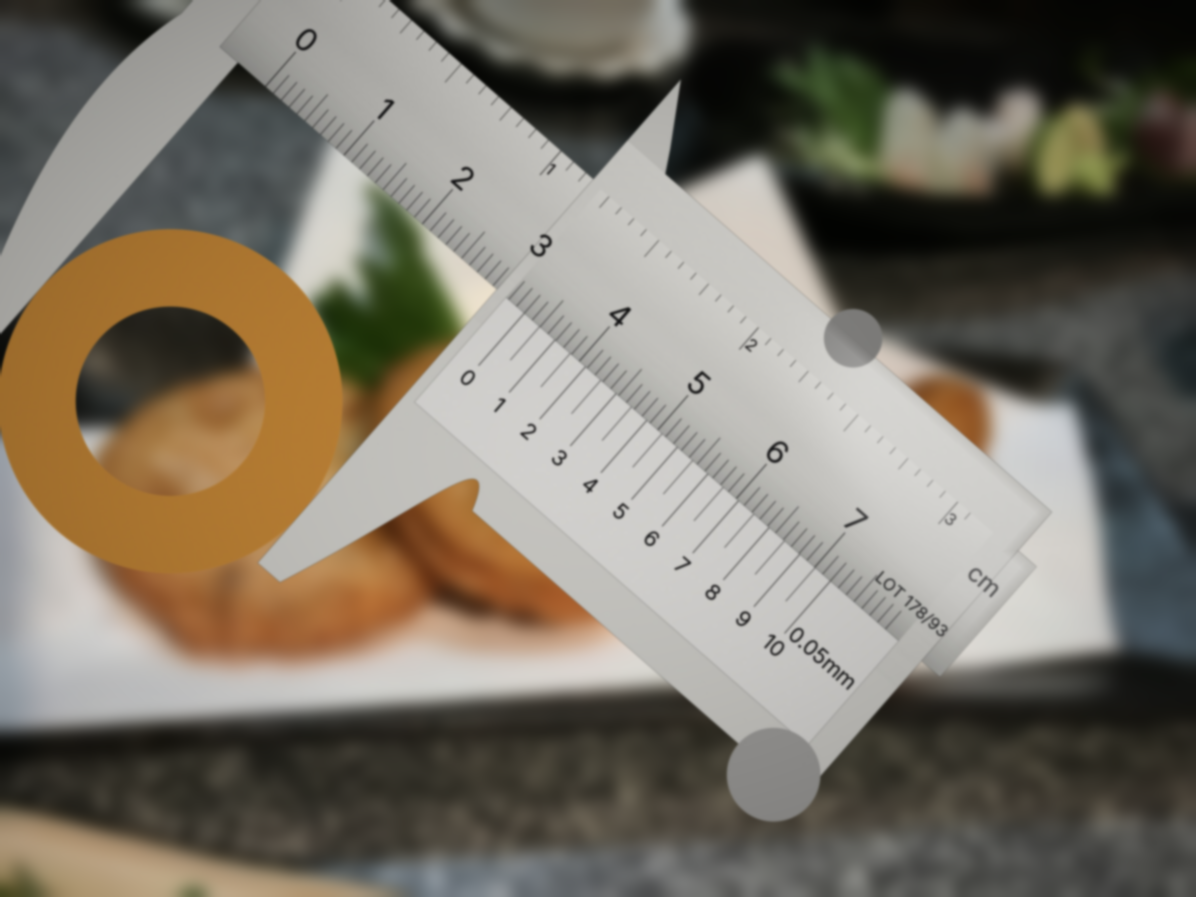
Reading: 33.0; mm
